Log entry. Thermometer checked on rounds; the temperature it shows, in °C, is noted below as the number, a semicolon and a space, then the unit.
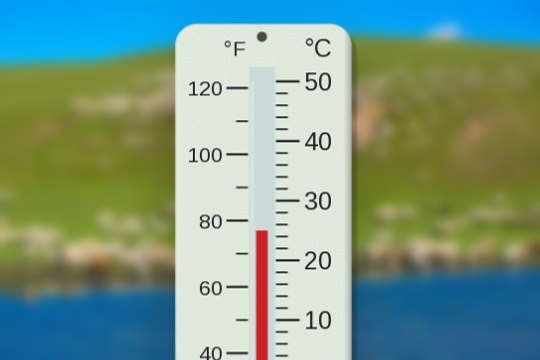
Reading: 25; °C
